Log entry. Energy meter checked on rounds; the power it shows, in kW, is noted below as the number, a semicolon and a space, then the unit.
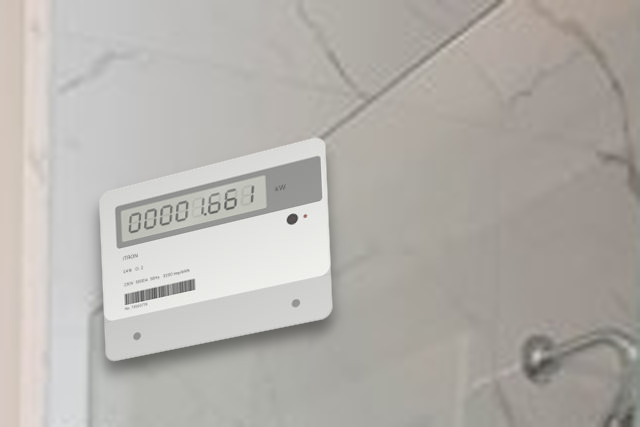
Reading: 1.661; kW
